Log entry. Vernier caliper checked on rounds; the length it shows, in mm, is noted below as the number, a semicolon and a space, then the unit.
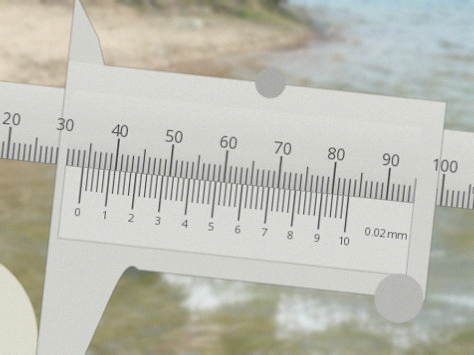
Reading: 34.0; mm
